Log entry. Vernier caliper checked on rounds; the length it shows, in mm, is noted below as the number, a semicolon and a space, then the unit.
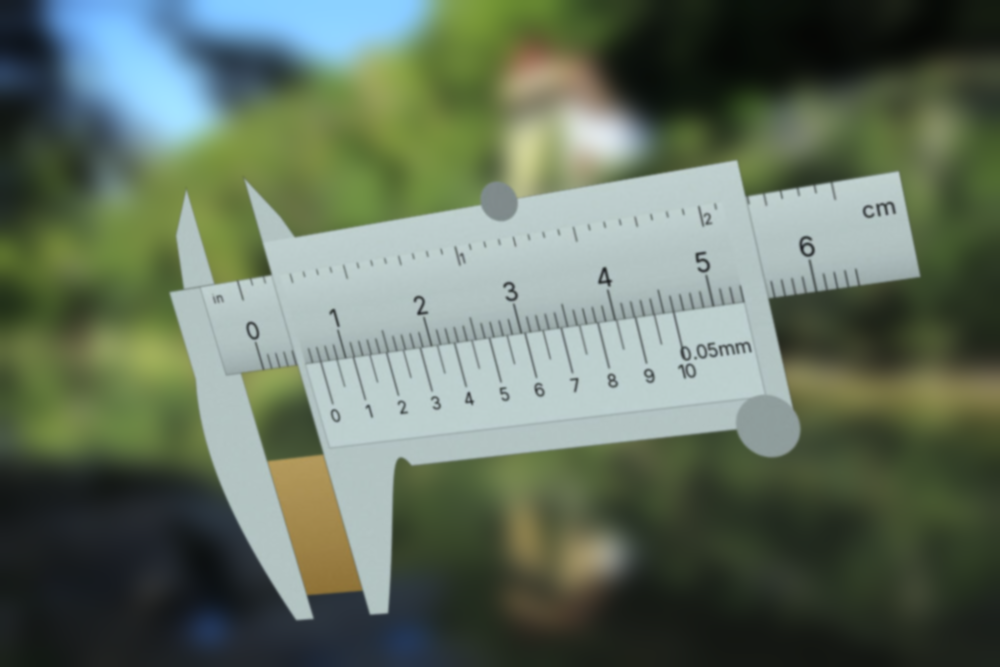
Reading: 7.0; mm
